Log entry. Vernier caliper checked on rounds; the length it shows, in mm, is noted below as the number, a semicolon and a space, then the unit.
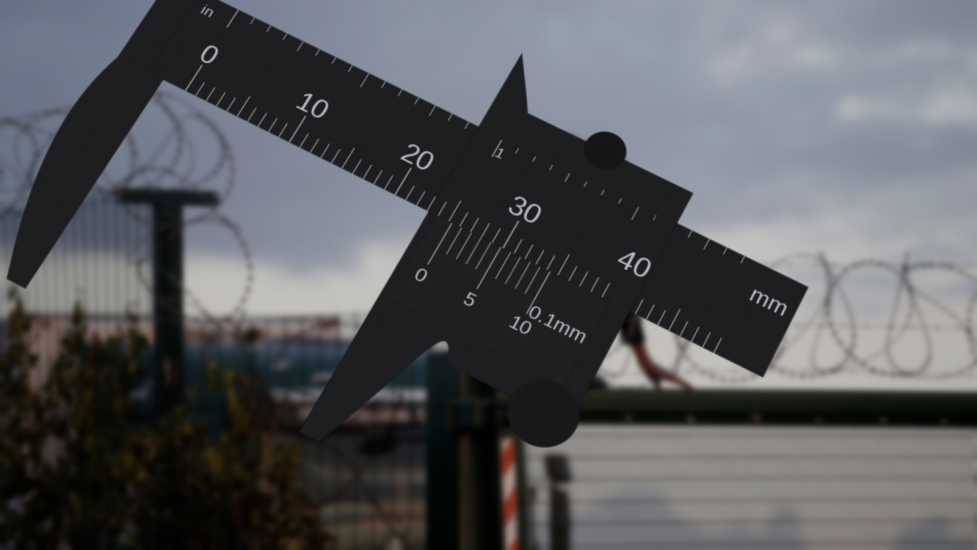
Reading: 25.3; mm
